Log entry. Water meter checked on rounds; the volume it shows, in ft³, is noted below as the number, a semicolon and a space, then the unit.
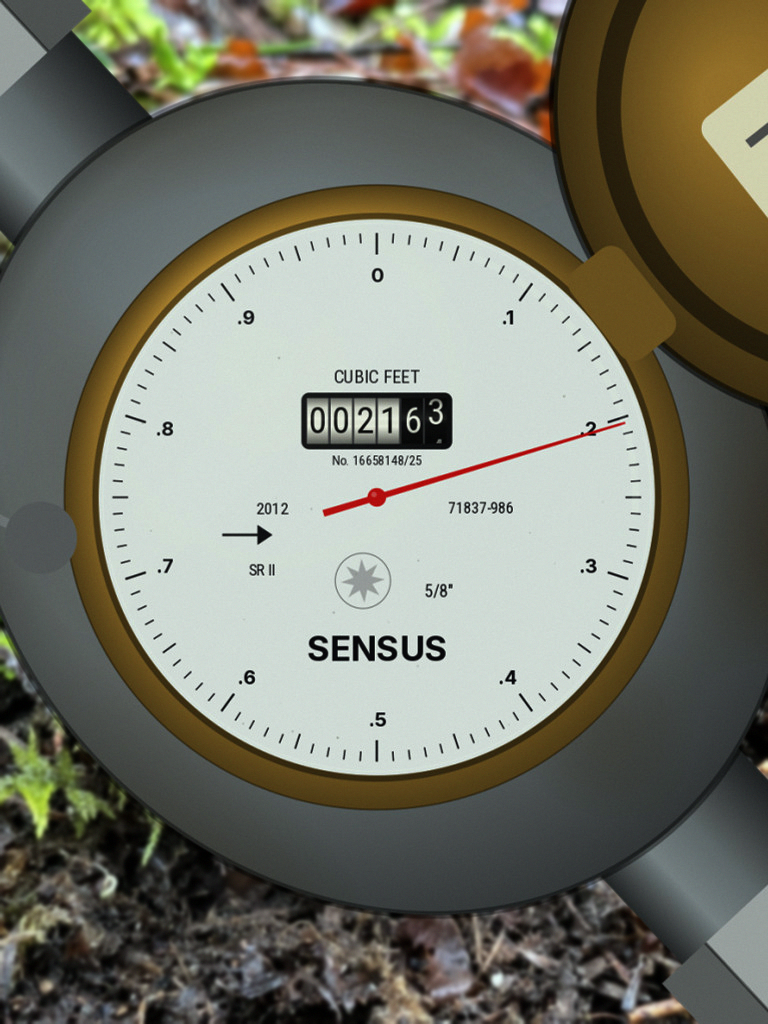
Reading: 2163.20; ft³
